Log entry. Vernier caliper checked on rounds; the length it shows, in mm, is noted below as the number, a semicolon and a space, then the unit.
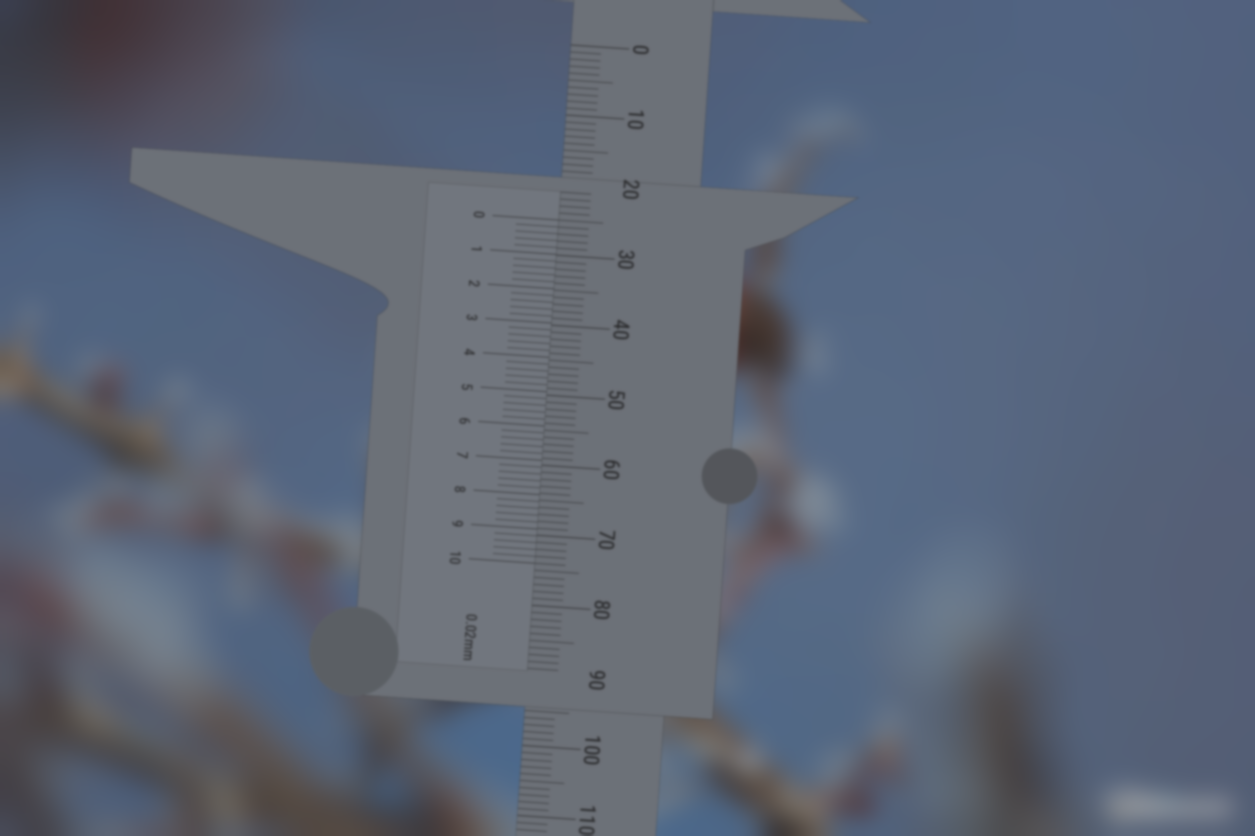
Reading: 25.0; mm
